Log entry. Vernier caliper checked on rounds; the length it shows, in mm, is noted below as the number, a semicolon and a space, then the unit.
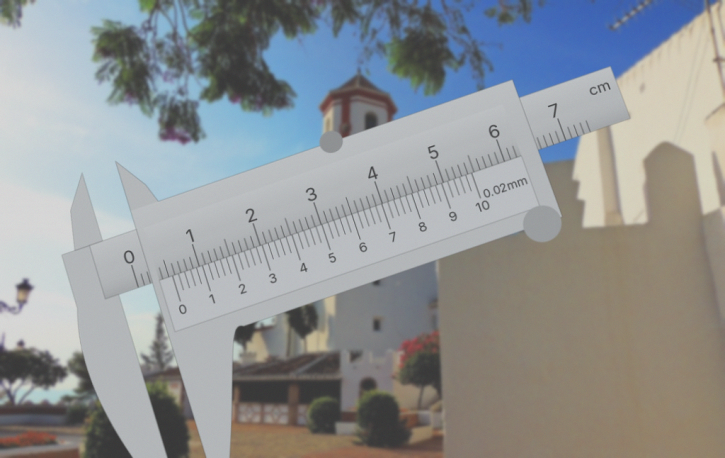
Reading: 5.6; mm
